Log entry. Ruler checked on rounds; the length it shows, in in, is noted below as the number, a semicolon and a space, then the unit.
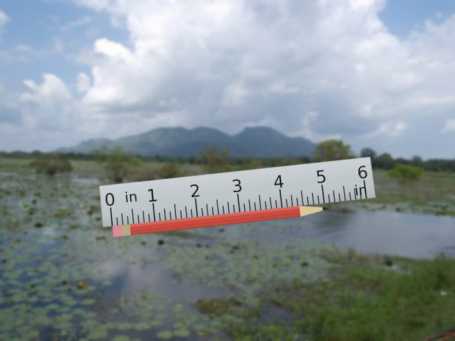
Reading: 5.125; in
